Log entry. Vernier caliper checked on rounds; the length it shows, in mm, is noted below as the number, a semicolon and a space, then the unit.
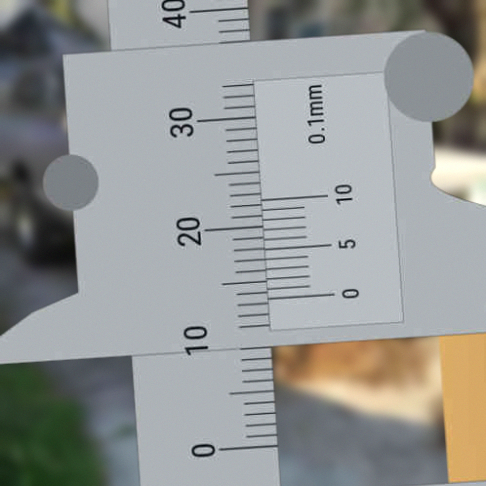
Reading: 13.4; mm
